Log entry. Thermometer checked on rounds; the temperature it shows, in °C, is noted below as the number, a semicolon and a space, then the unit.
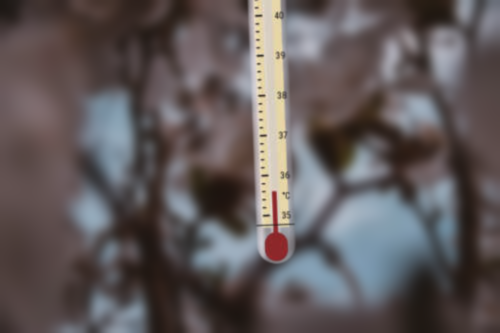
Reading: 35.6; °C
